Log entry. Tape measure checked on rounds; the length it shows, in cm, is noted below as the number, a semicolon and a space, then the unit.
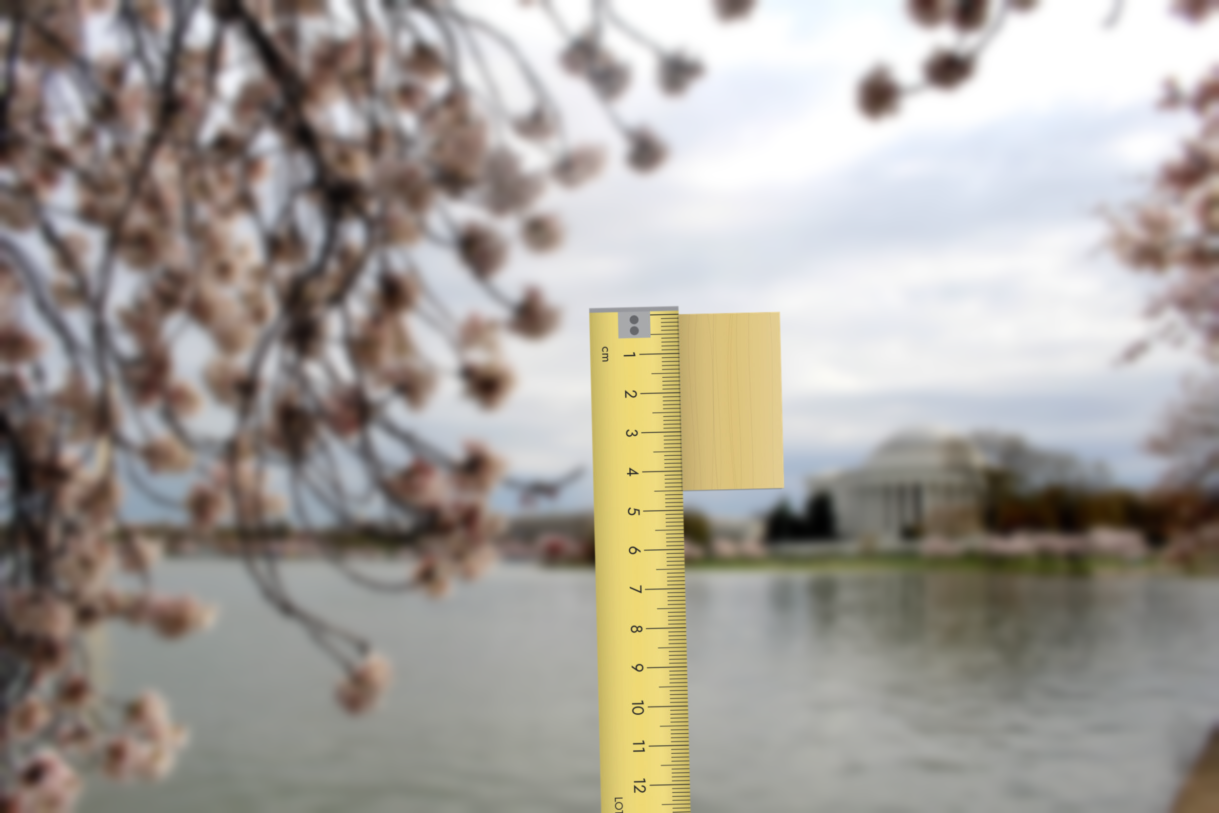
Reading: 4.5; cm
